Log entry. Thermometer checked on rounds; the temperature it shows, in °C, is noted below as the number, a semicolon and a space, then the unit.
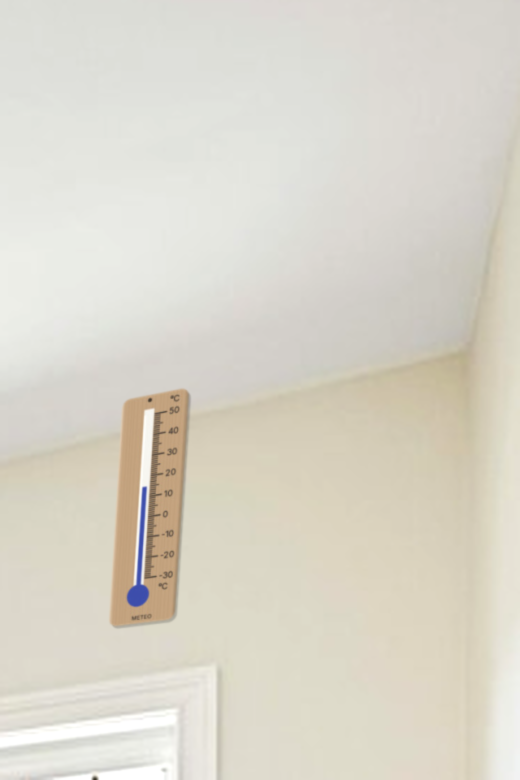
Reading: 15; °C
